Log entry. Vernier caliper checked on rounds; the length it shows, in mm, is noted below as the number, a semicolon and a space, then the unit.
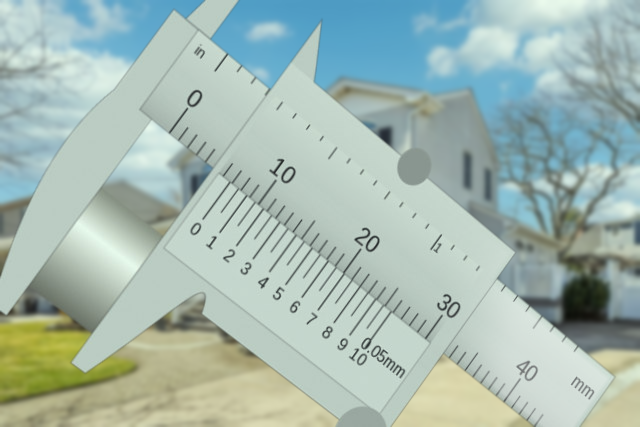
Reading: 6.8; mm
